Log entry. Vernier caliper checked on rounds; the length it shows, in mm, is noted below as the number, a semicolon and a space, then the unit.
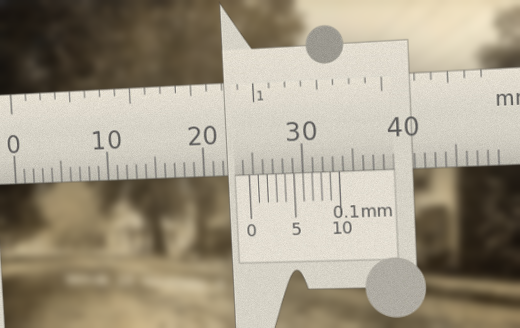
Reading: 24.6; mm
